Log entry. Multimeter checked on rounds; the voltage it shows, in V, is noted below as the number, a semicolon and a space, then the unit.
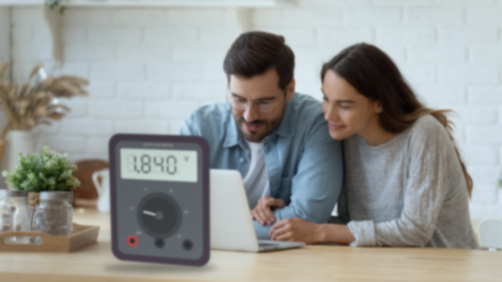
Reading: 1.840; V
